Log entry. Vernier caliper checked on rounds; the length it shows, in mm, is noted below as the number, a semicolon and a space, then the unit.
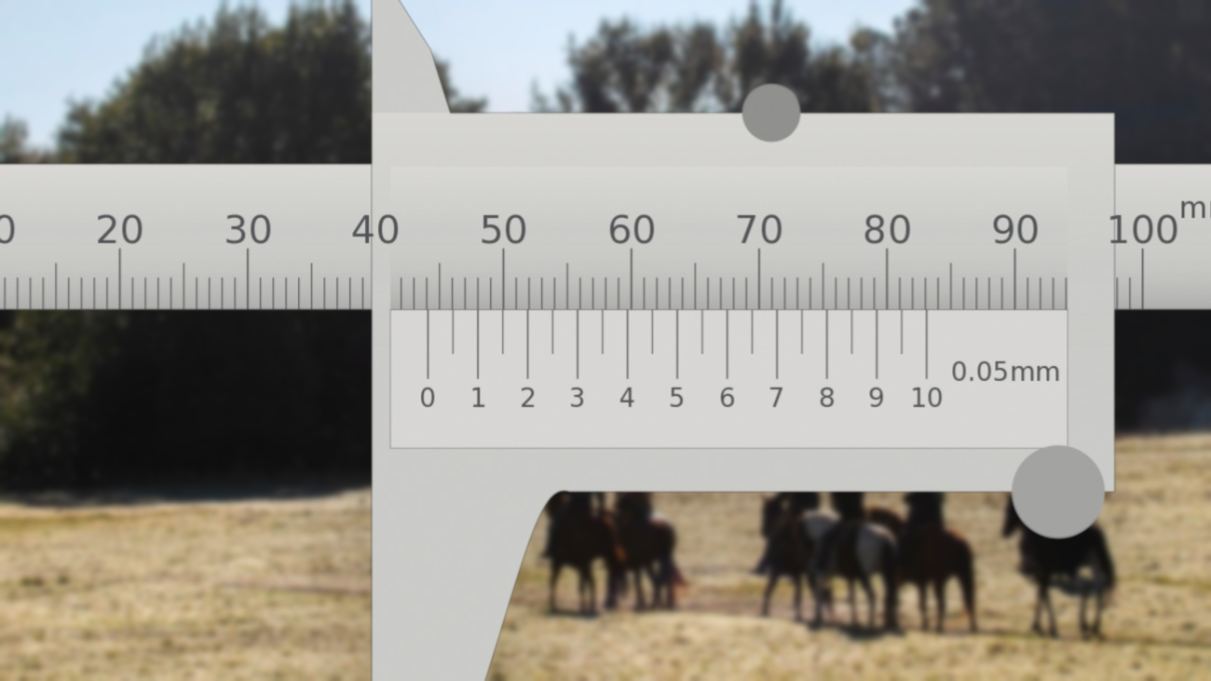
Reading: 44.1; mm
